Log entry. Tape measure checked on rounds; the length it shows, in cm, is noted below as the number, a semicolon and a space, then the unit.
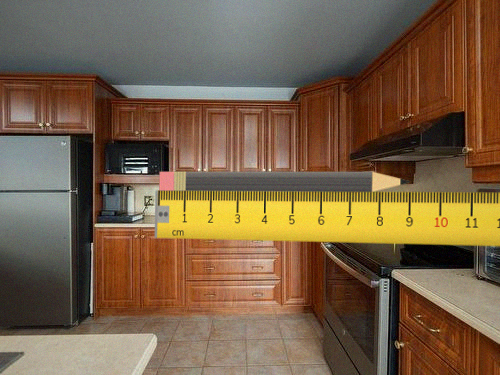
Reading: 9; cm
